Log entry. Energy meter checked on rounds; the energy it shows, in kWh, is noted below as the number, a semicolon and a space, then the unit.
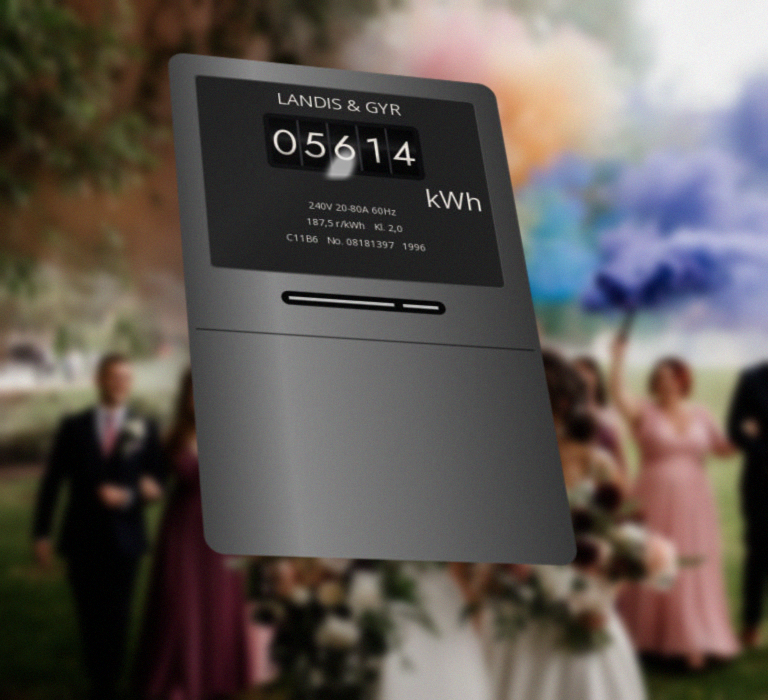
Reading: 5614; kWh
